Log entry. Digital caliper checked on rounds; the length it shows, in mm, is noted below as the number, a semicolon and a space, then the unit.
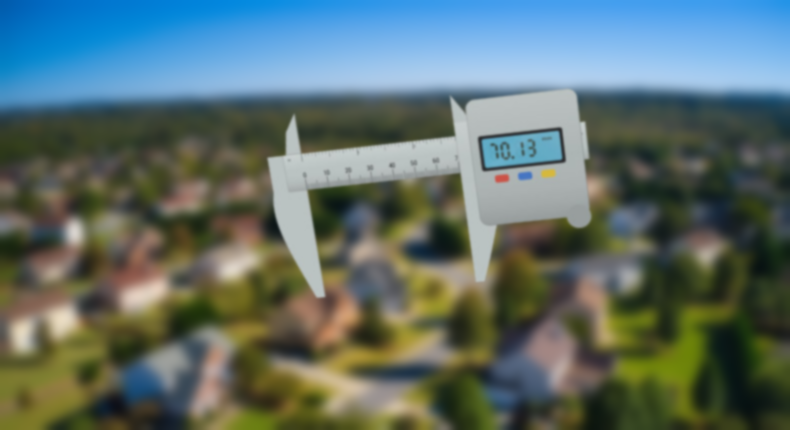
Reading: 70.13; mm
